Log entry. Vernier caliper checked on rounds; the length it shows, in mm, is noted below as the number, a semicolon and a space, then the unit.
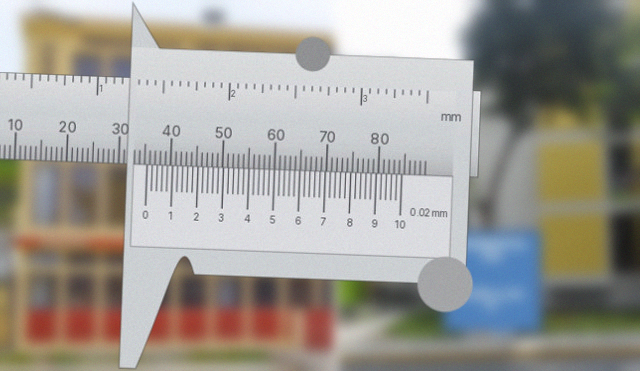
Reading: 35.5; mm
